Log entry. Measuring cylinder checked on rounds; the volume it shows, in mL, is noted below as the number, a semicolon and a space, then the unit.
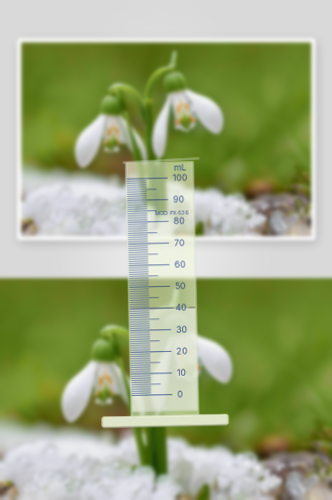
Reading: 40; mL
